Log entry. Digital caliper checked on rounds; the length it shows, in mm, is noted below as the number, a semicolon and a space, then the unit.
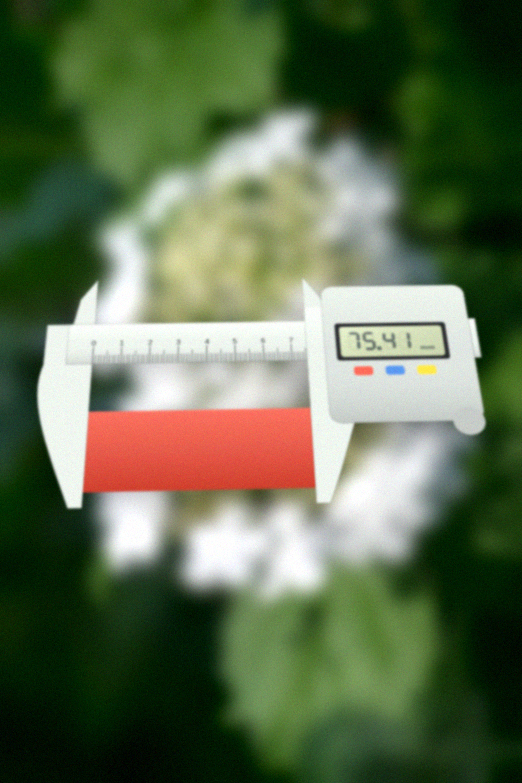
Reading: 75.41; mm
